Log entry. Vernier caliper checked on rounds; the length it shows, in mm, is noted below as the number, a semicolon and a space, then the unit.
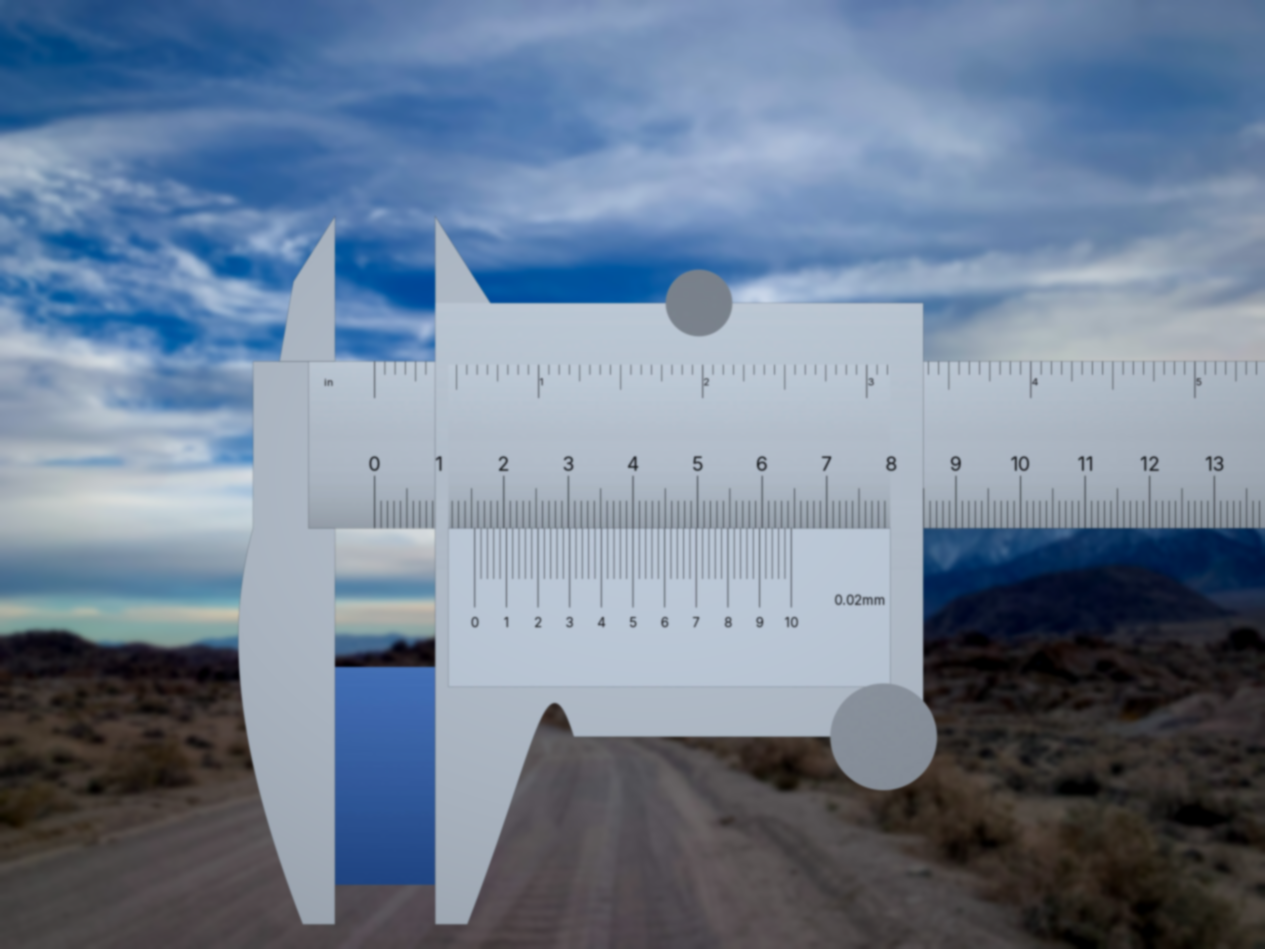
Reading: 15.5; mm
